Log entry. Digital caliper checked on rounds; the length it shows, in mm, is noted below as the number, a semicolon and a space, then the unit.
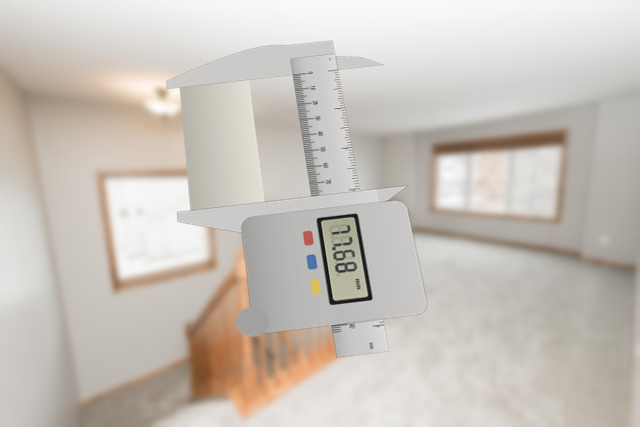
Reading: 77.68; mm
